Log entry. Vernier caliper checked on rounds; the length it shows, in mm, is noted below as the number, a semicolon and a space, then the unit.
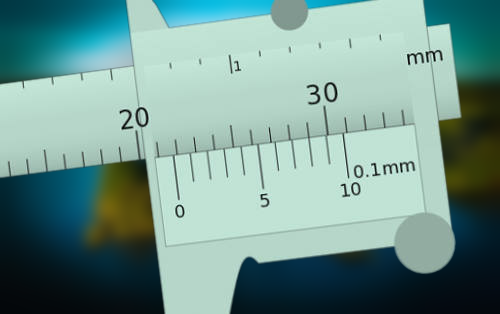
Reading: 21.8; mm
